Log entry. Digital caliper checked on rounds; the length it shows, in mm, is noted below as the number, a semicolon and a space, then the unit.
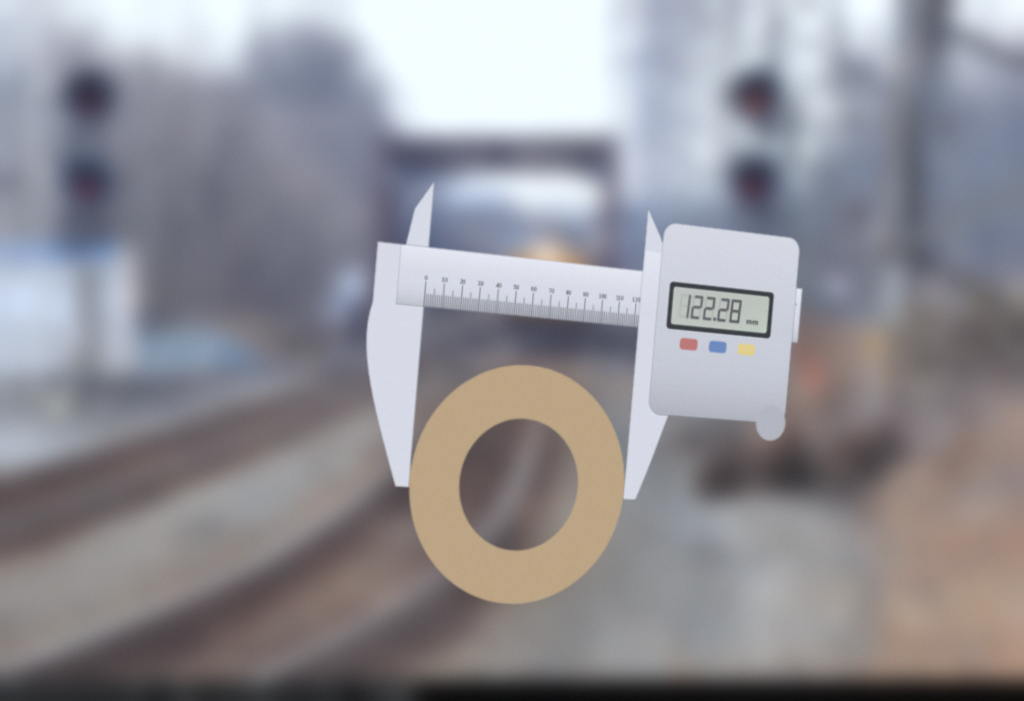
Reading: 122.28; mm
